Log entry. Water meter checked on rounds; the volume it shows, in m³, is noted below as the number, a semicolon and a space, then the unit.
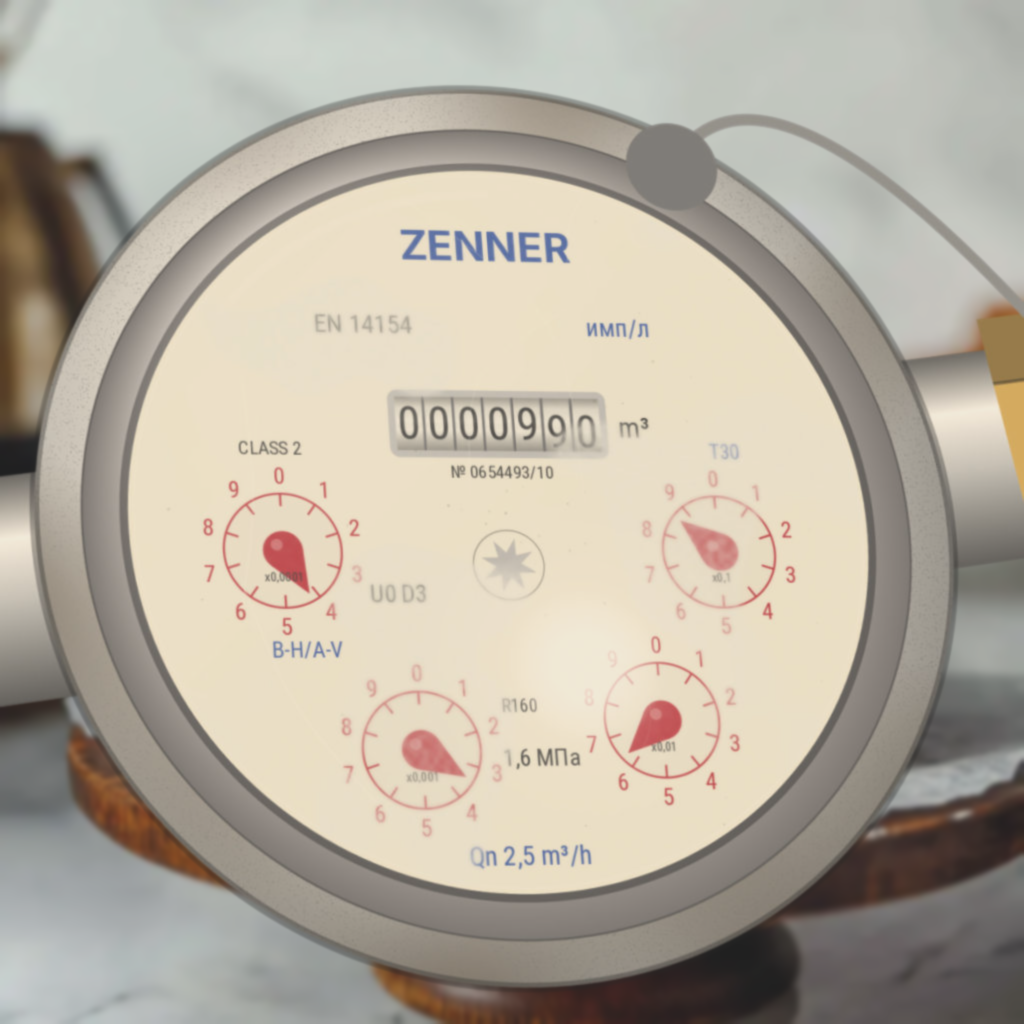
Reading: 989.8634; m³
